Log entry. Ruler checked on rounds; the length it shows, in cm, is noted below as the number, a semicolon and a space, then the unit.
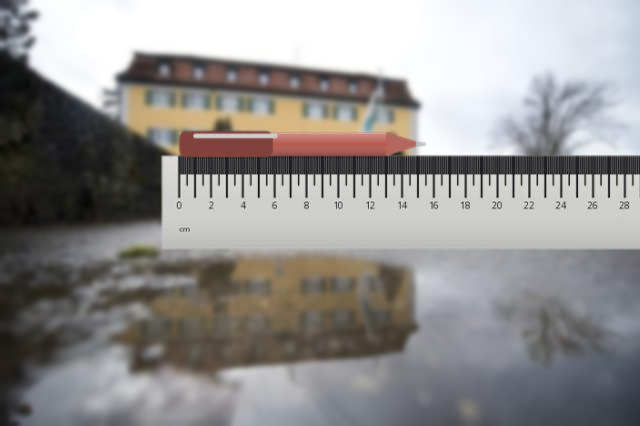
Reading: 15.5; cm
